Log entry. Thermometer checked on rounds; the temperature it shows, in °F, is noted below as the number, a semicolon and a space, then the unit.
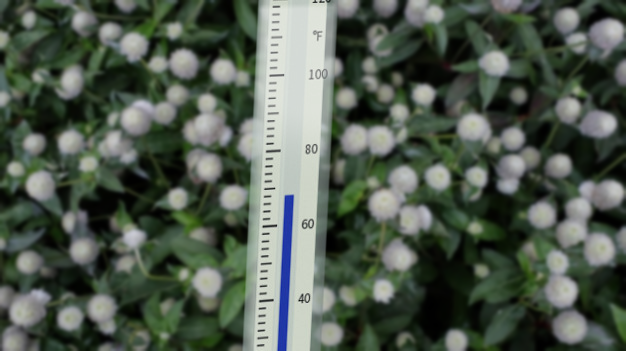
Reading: 68; °F
